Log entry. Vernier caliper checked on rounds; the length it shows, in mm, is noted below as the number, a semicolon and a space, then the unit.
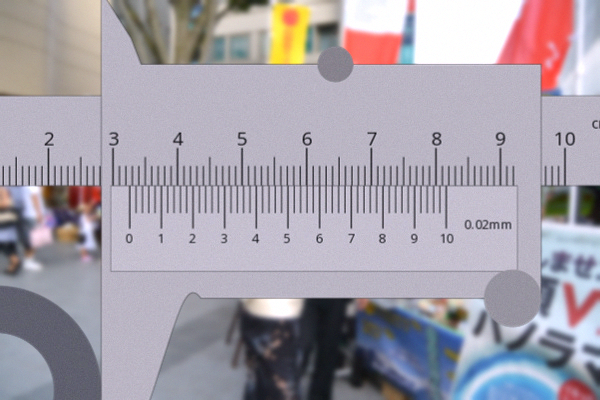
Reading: 32.6; mm
